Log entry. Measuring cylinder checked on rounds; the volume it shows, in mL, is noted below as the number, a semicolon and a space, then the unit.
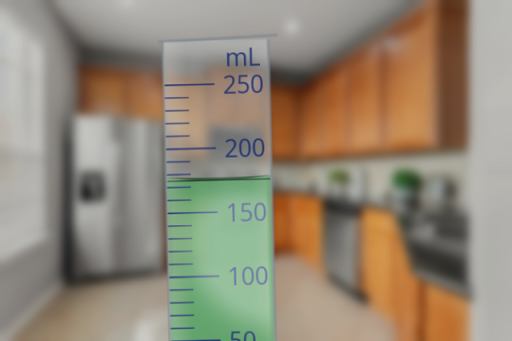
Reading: 175; mL
